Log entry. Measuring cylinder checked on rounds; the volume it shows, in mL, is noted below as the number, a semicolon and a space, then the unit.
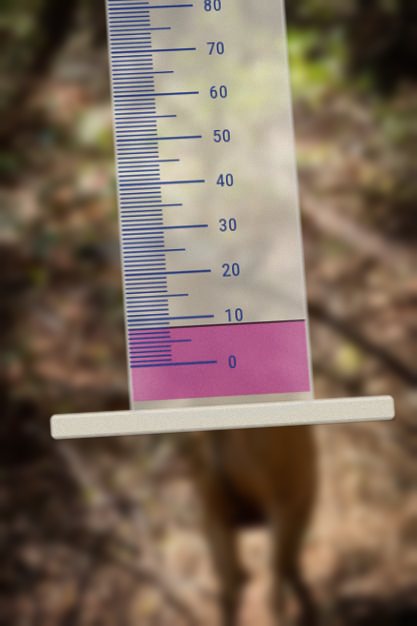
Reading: 8; mL
